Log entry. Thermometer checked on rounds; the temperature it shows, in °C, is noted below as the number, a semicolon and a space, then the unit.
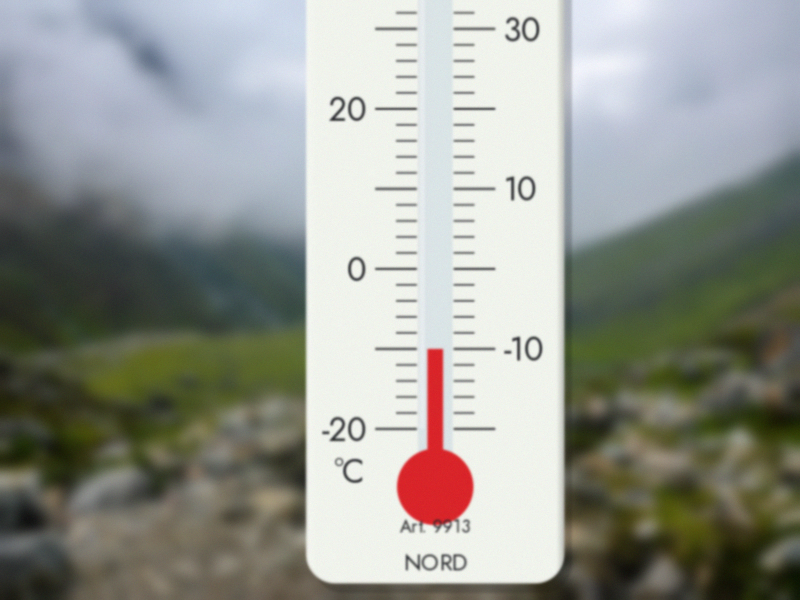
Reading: -10; °C
